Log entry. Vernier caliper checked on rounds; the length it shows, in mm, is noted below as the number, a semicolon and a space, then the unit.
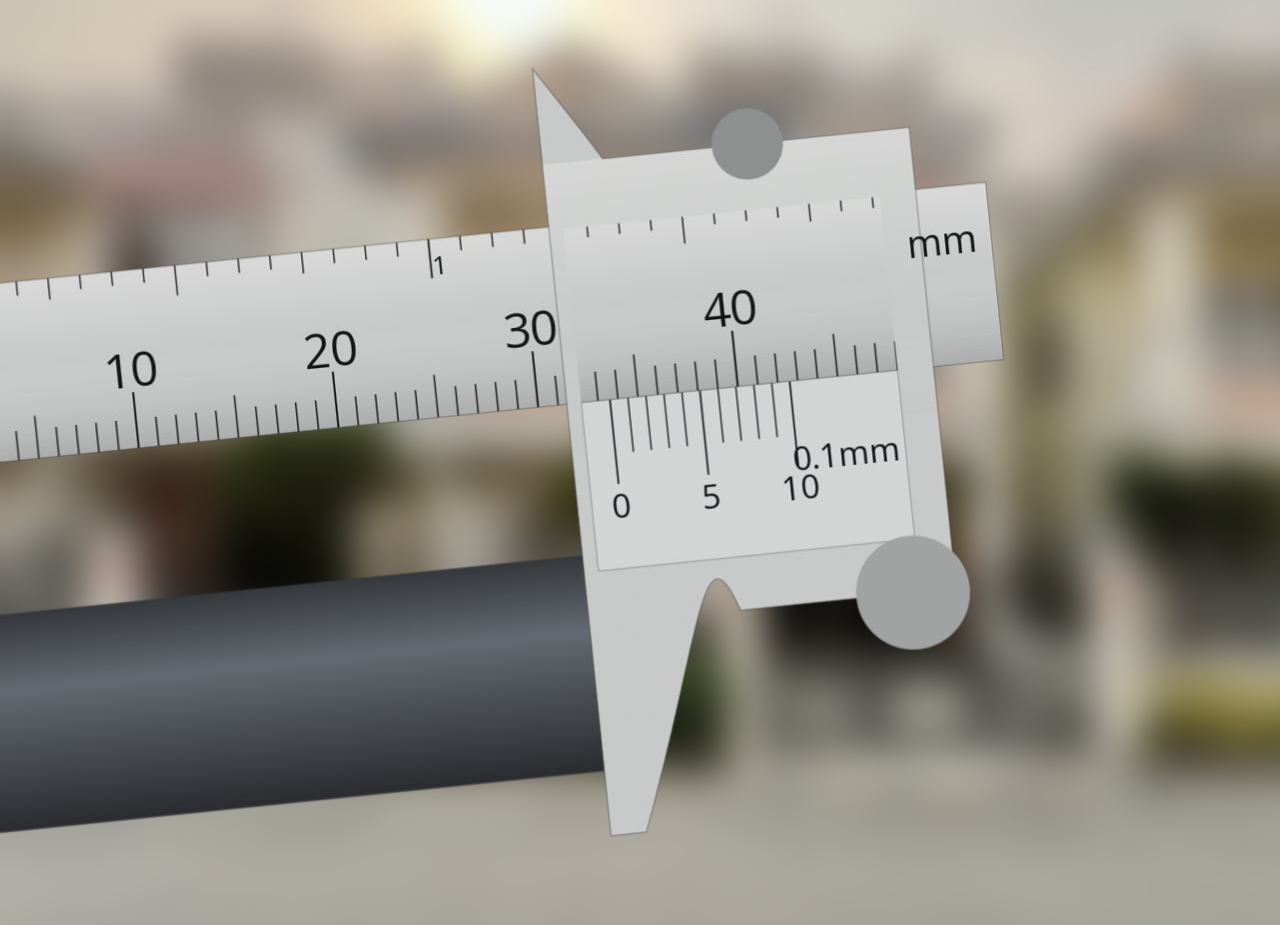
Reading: 33.6; mm
